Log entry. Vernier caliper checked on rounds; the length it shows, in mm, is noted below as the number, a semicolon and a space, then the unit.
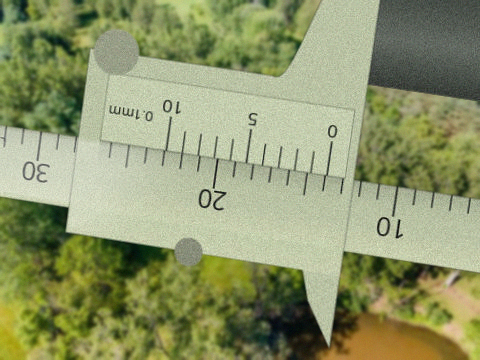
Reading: 13.9; mm
